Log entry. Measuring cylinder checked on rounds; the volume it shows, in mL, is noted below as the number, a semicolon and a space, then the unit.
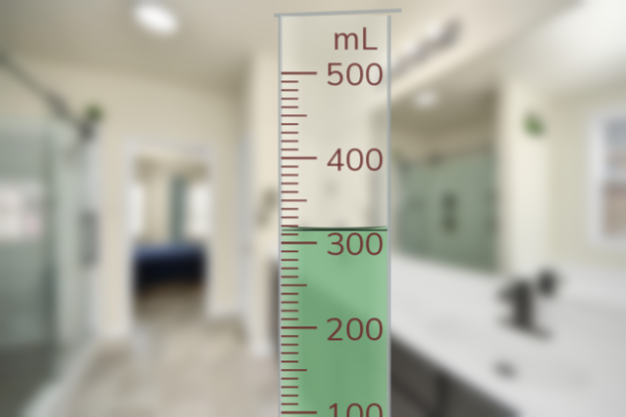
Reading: 315; mL
